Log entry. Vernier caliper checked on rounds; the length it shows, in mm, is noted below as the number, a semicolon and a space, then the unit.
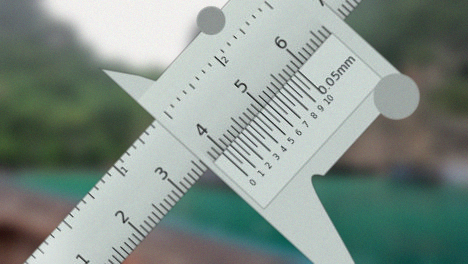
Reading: 39.6; mm
